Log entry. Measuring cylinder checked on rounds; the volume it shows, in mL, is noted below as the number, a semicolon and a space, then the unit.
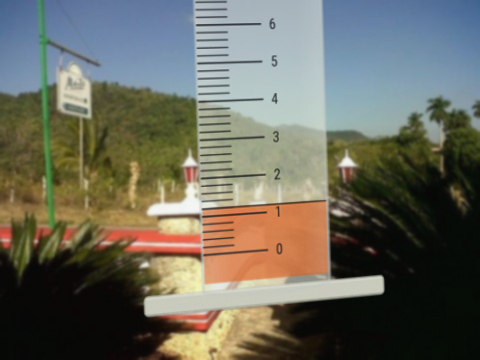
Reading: 1.2; mL
